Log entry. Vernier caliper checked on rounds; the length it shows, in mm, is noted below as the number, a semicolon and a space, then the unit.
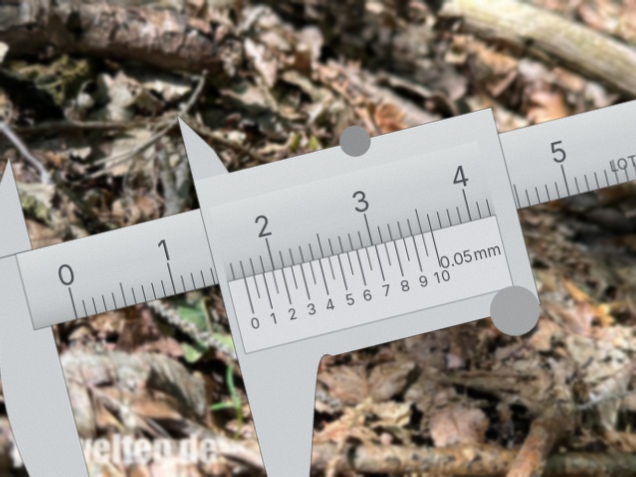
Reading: 17.0; mm
